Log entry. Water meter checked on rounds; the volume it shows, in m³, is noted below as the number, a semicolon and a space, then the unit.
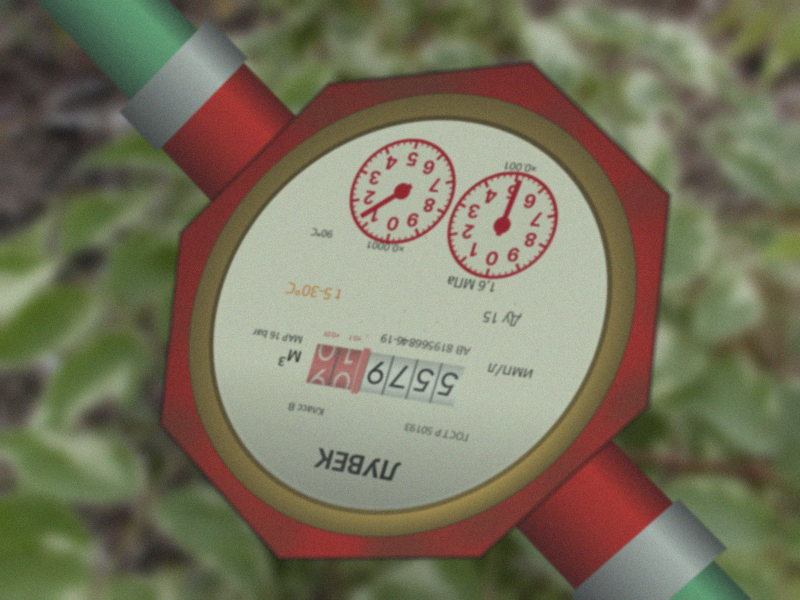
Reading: 5579.0951; m³
